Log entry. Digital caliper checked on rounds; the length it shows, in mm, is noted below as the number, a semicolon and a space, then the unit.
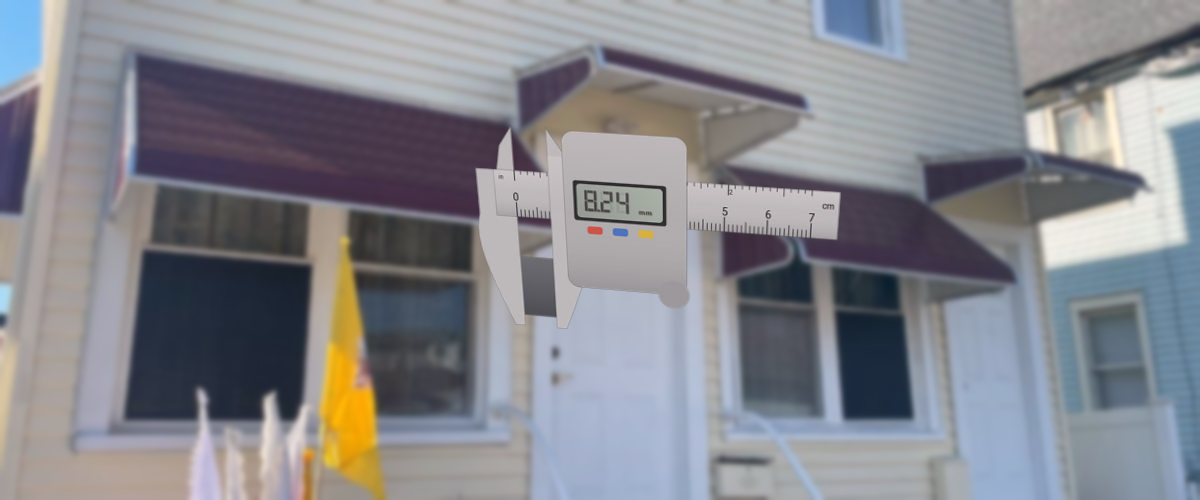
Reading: 8.24; mm
